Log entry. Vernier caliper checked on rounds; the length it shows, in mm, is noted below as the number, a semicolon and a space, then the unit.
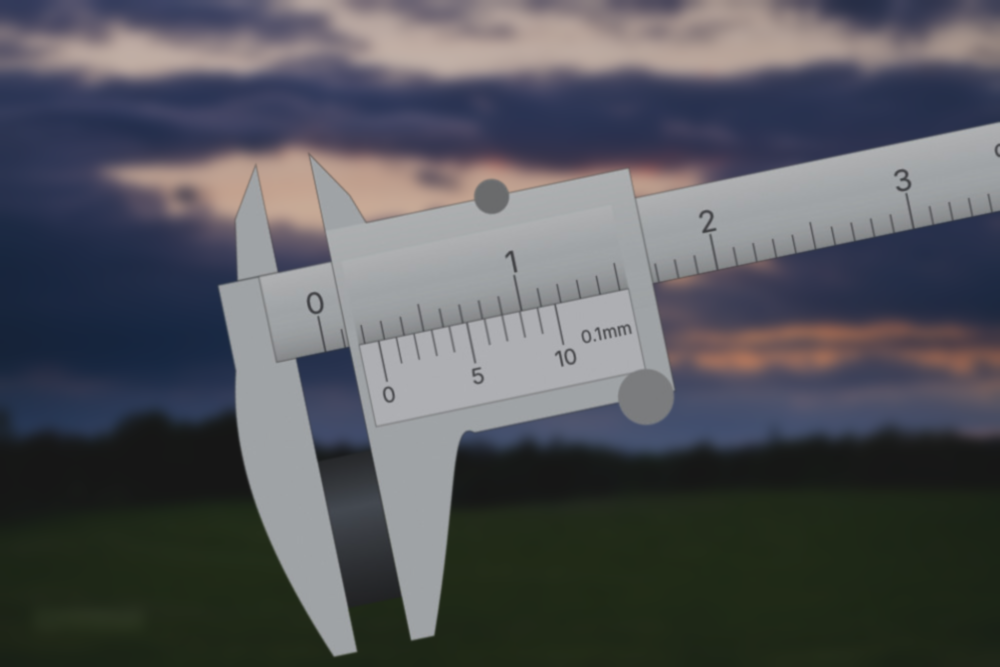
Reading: 2.7; mm
